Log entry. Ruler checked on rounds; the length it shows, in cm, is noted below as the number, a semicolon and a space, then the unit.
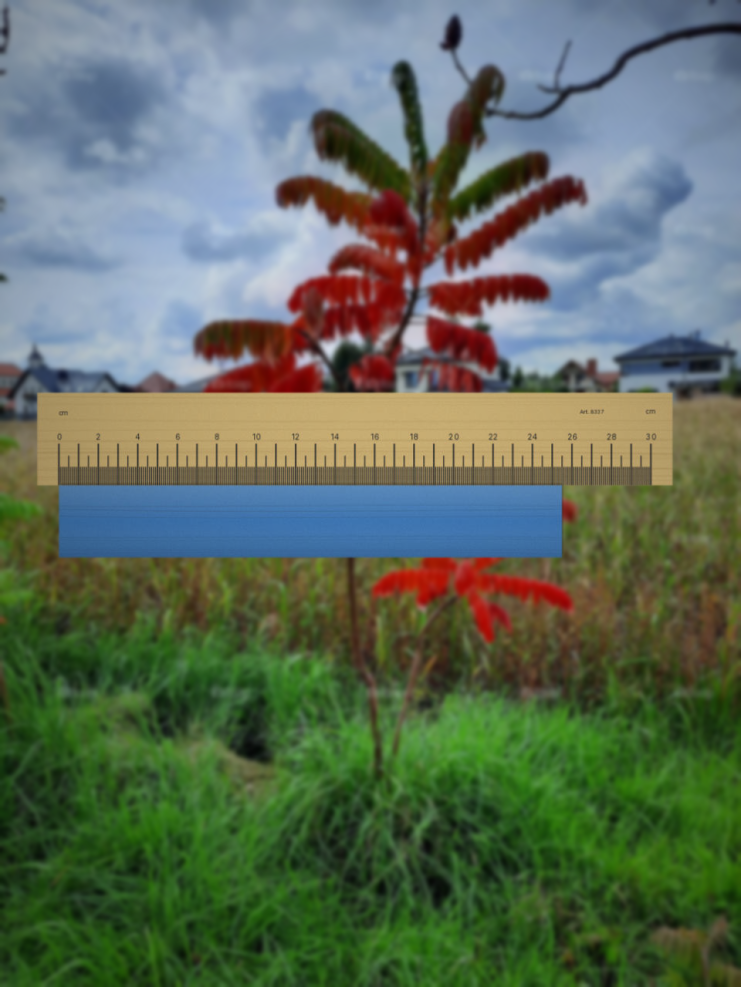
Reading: 25.5; cm
